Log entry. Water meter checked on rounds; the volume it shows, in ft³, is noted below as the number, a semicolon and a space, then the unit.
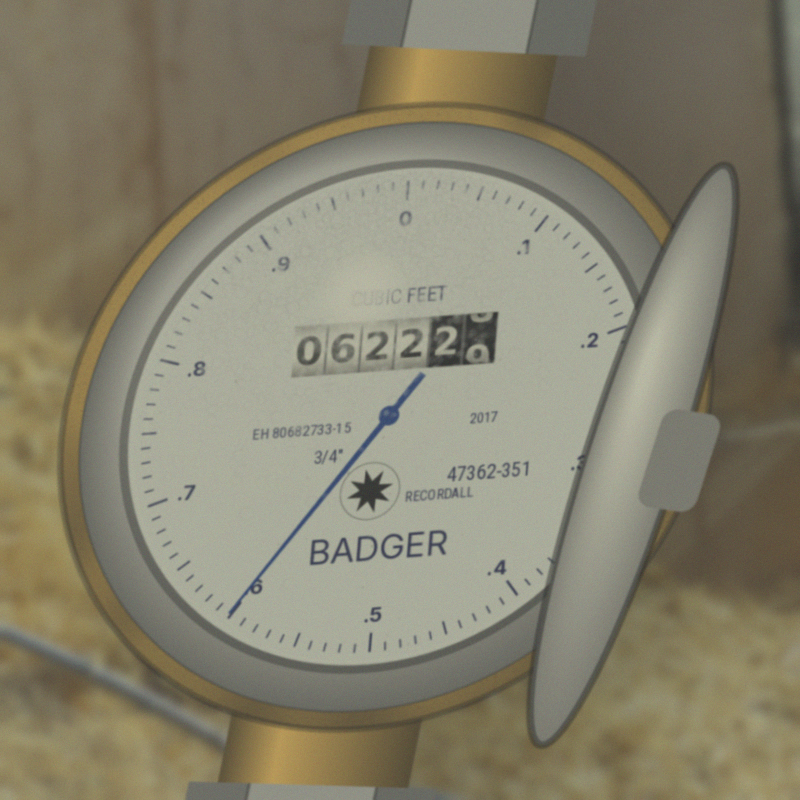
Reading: 62228.60; ft³
